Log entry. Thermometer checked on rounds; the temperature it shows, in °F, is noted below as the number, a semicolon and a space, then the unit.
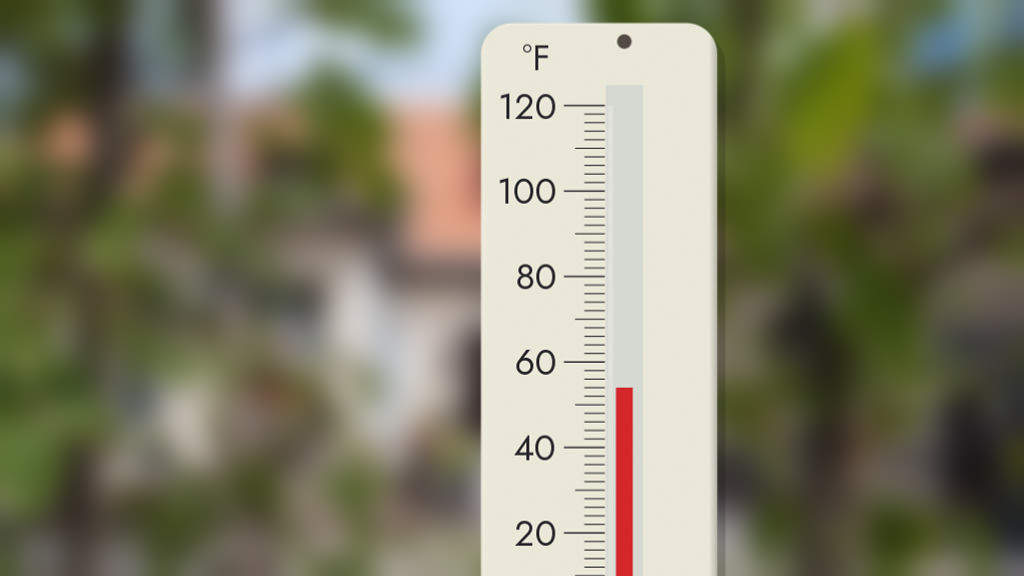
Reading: 54; °F
